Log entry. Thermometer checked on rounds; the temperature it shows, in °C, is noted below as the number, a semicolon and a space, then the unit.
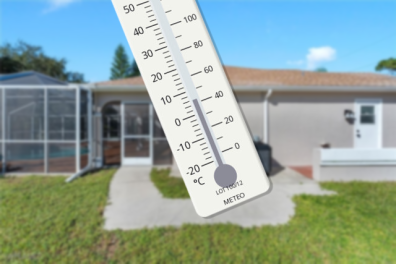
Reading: 6; °C
